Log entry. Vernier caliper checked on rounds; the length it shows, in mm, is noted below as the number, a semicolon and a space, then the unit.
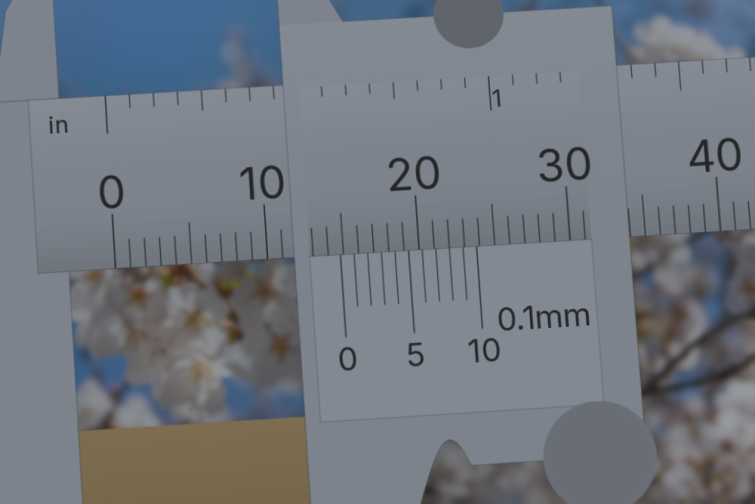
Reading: 14.8; mm
